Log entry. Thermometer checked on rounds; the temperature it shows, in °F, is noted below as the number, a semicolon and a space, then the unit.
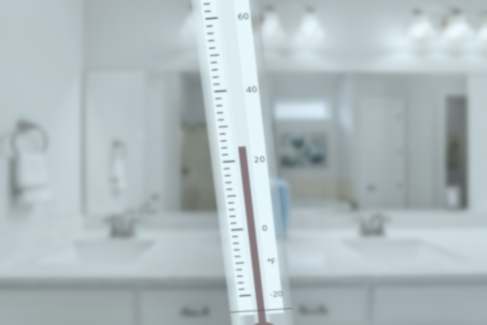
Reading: 24; °F
